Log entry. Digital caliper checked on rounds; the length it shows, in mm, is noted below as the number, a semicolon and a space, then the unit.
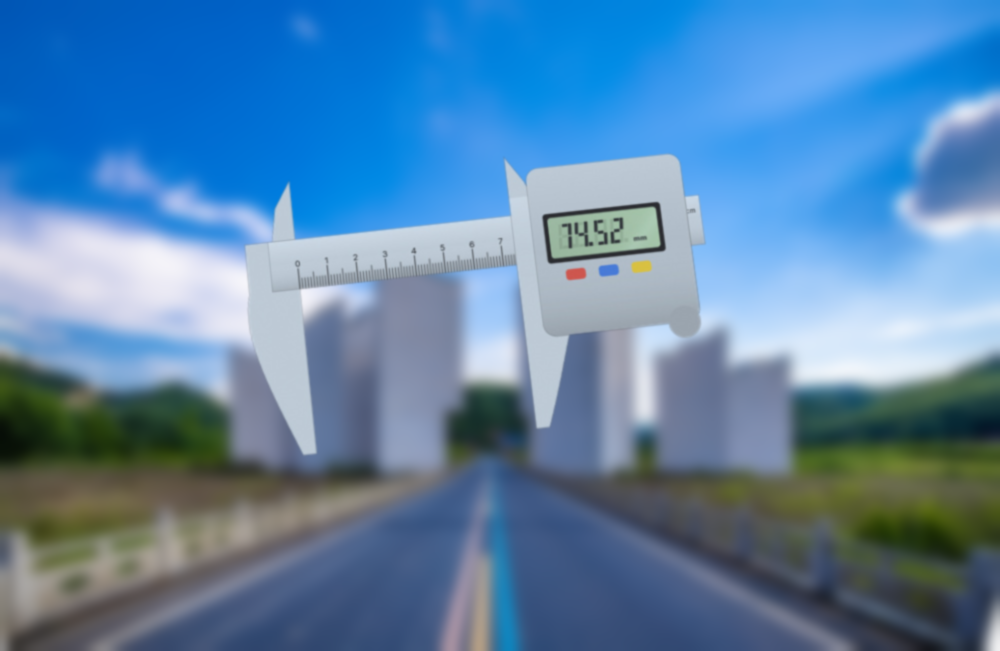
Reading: 74.52; mm
